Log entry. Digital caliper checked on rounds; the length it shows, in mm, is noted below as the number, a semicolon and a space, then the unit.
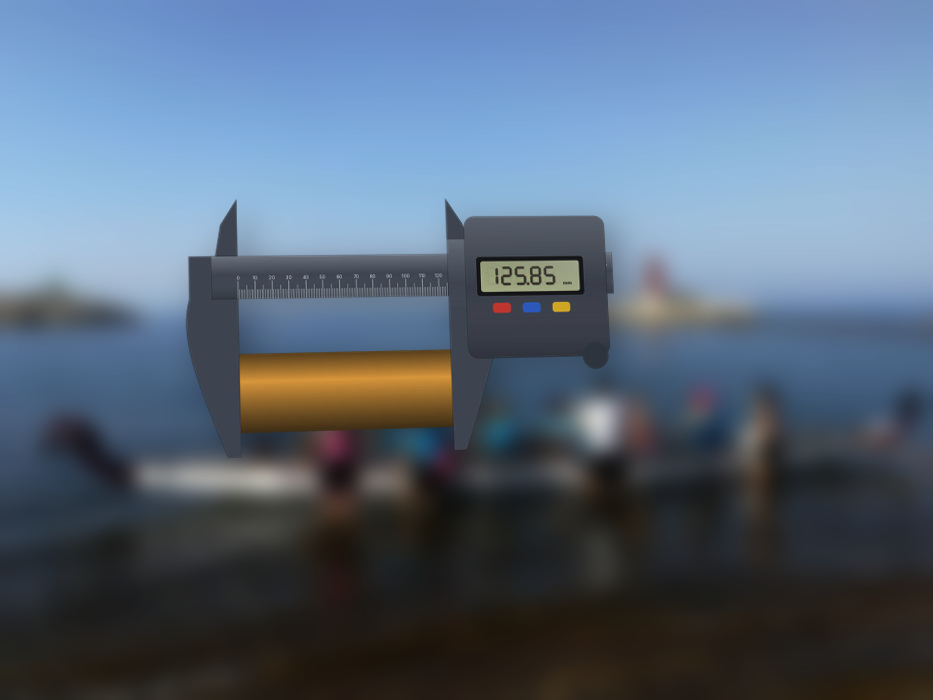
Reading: 125.85; mm
